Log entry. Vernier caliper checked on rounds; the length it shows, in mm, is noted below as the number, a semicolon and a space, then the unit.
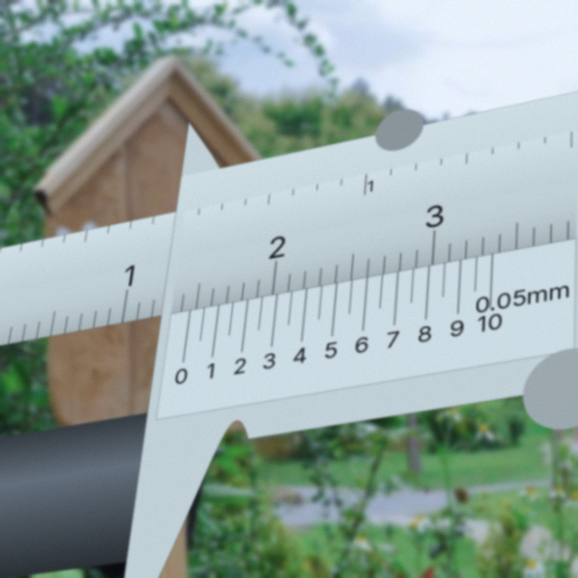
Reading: 14.6; mm
